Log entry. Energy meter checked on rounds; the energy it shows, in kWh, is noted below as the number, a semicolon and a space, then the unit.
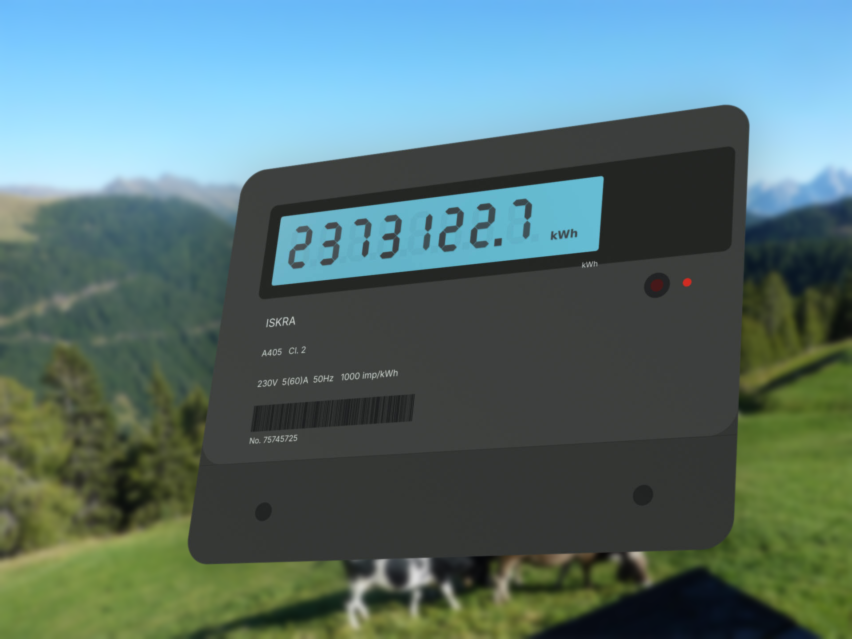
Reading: 2373122.7; kWh
